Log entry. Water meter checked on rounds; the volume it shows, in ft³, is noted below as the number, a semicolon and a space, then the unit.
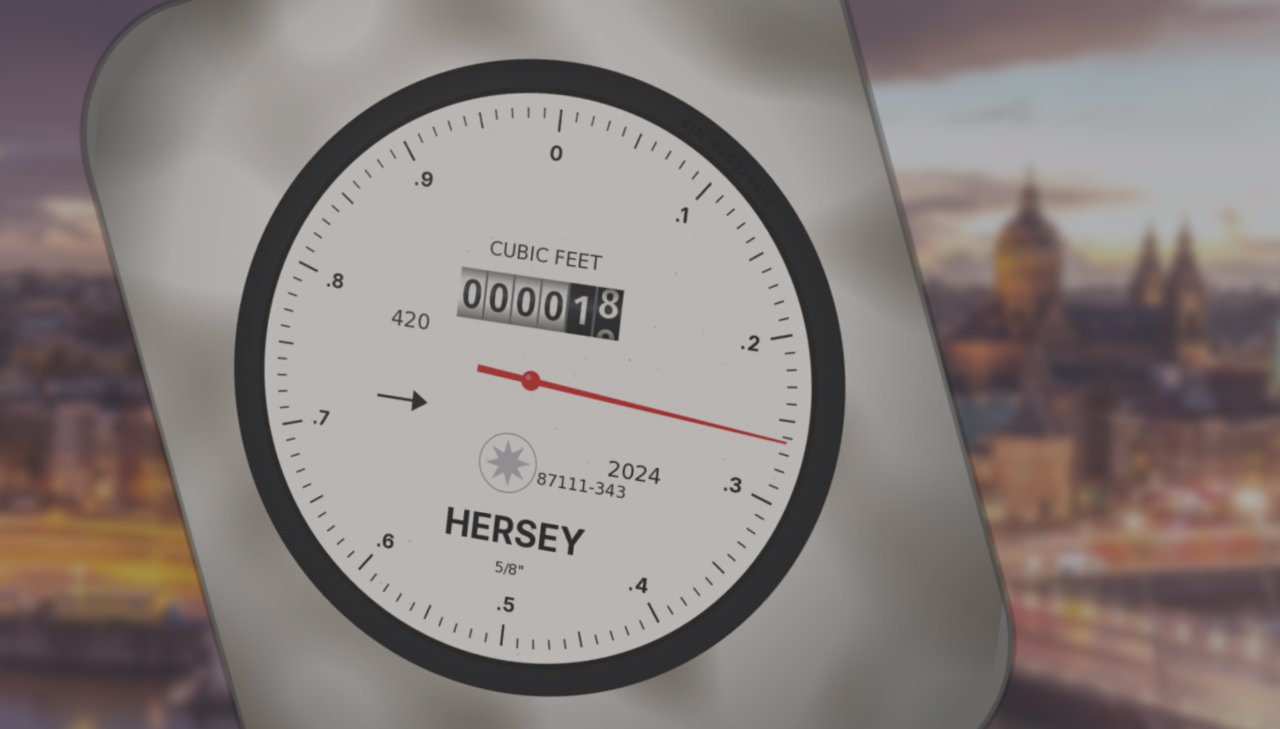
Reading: 18.26; ft³
